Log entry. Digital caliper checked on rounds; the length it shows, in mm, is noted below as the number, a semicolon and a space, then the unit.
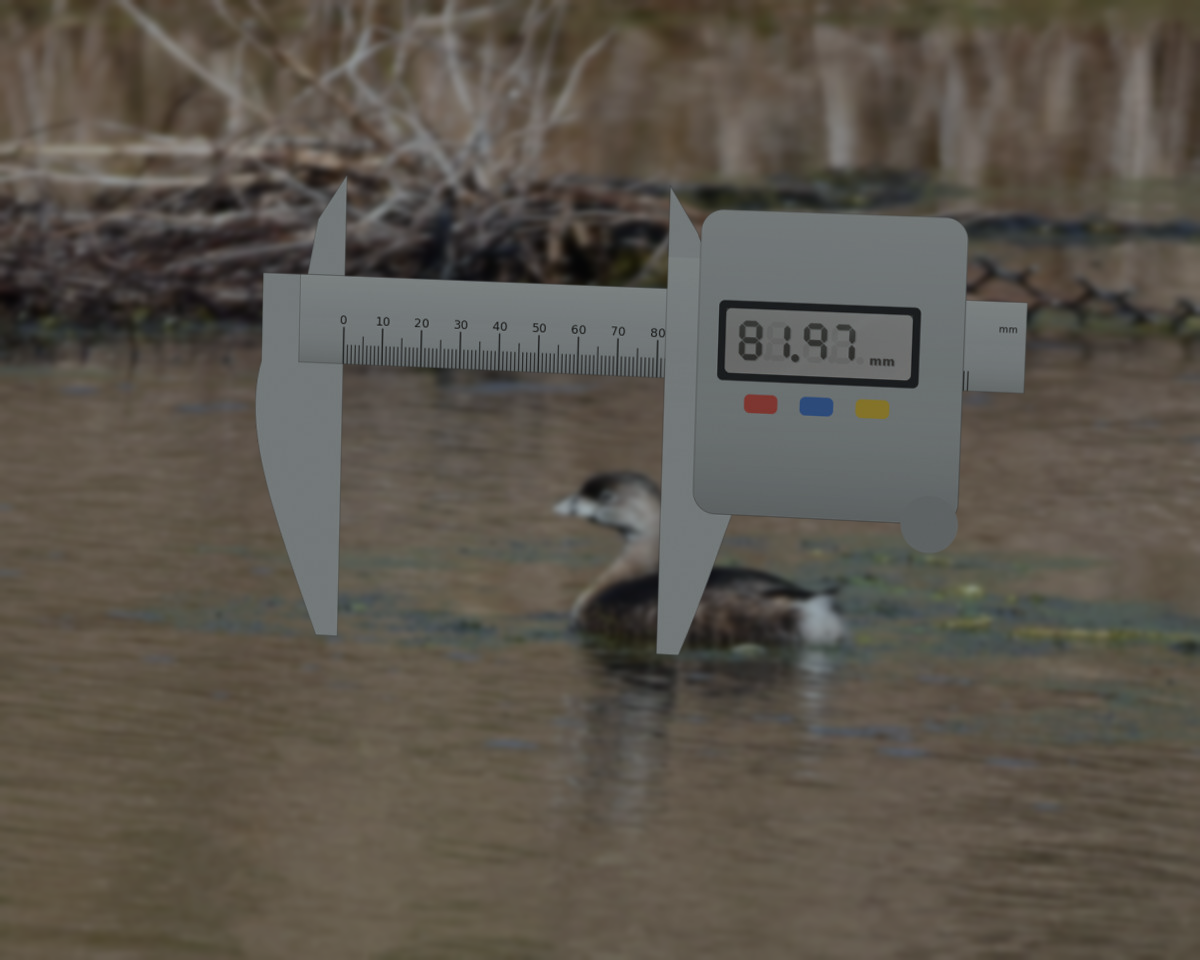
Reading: 81.97; mm
